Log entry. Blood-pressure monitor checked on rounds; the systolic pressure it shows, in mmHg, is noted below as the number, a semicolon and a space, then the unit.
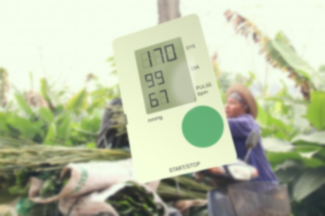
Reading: 170; mmHg
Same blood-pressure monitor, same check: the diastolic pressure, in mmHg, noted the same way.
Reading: 99; mmHg
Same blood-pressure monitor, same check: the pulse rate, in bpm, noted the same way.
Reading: 67; bpm
